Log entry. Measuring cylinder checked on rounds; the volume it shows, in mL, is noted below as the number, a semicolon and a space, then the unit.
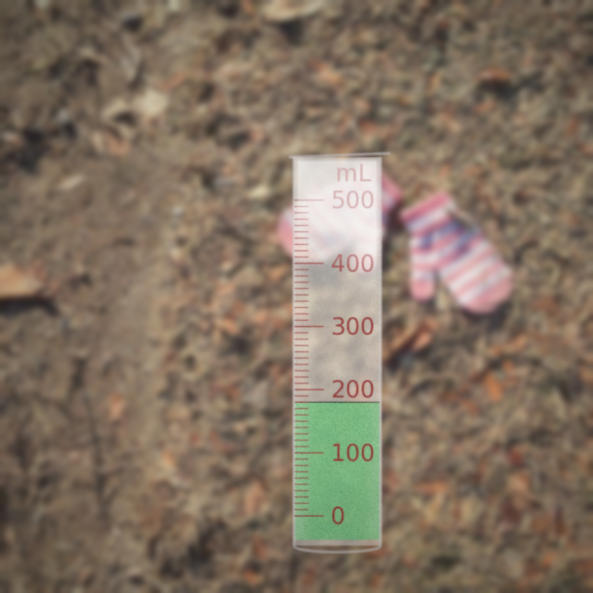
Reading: 180; mL
